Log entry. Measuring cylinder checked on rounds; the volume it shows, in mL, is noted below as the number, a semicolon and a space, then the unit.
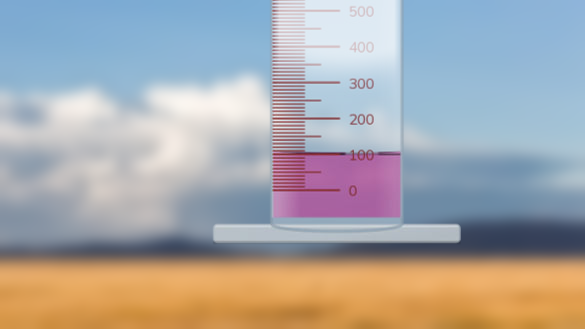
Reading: 100; mL
